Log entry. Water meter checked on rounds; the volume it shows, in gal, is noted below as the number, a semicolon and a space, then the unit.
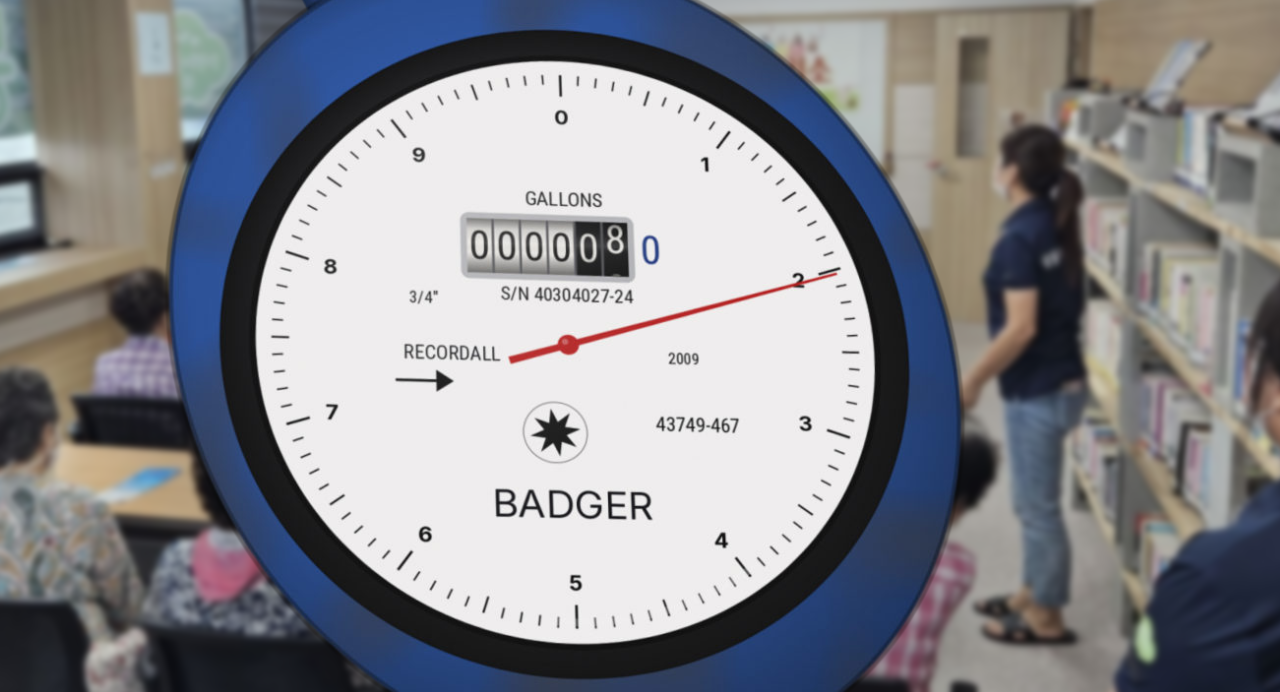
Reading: 82.0; gal
